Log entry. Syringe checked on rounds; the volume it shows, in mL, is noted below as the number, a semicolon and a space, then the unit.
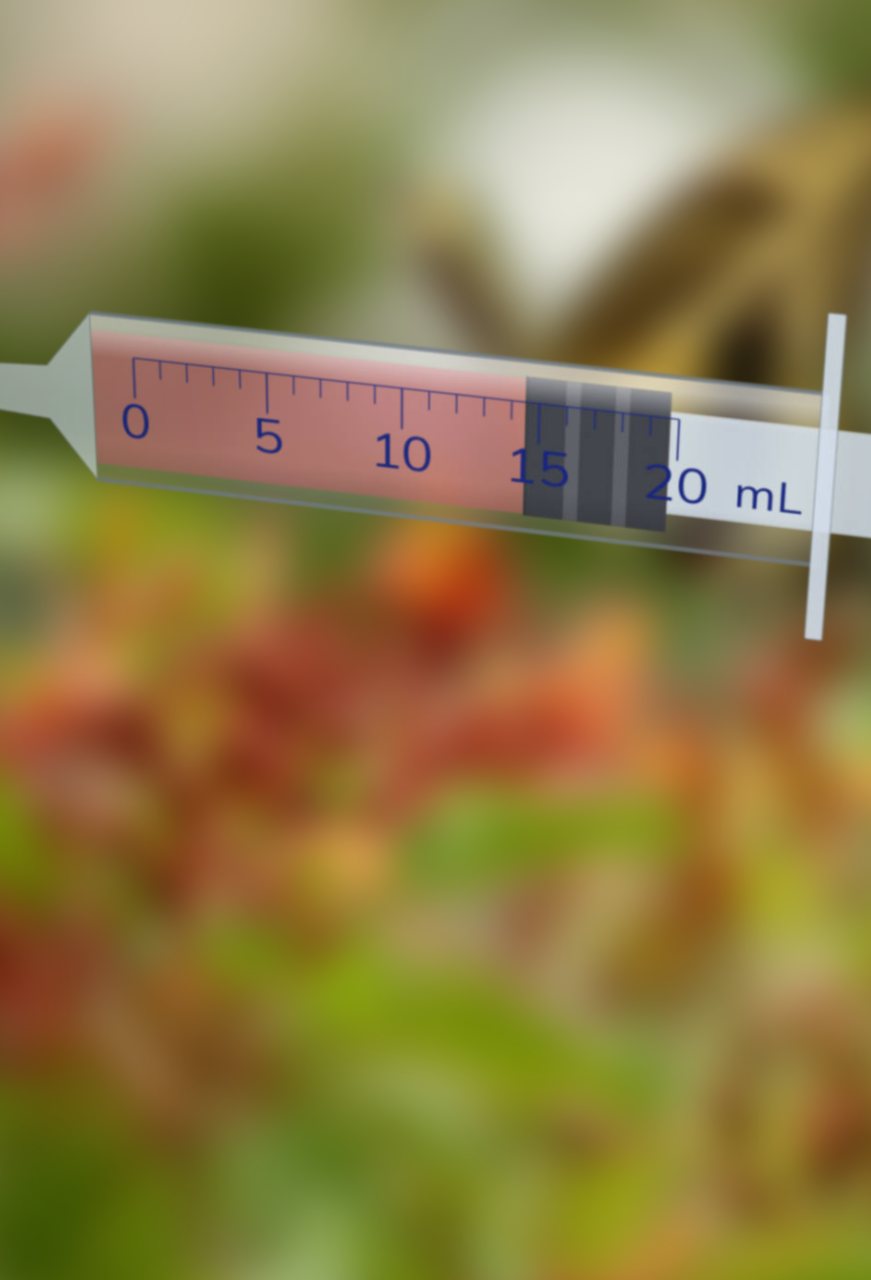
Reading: 14.5; mL
